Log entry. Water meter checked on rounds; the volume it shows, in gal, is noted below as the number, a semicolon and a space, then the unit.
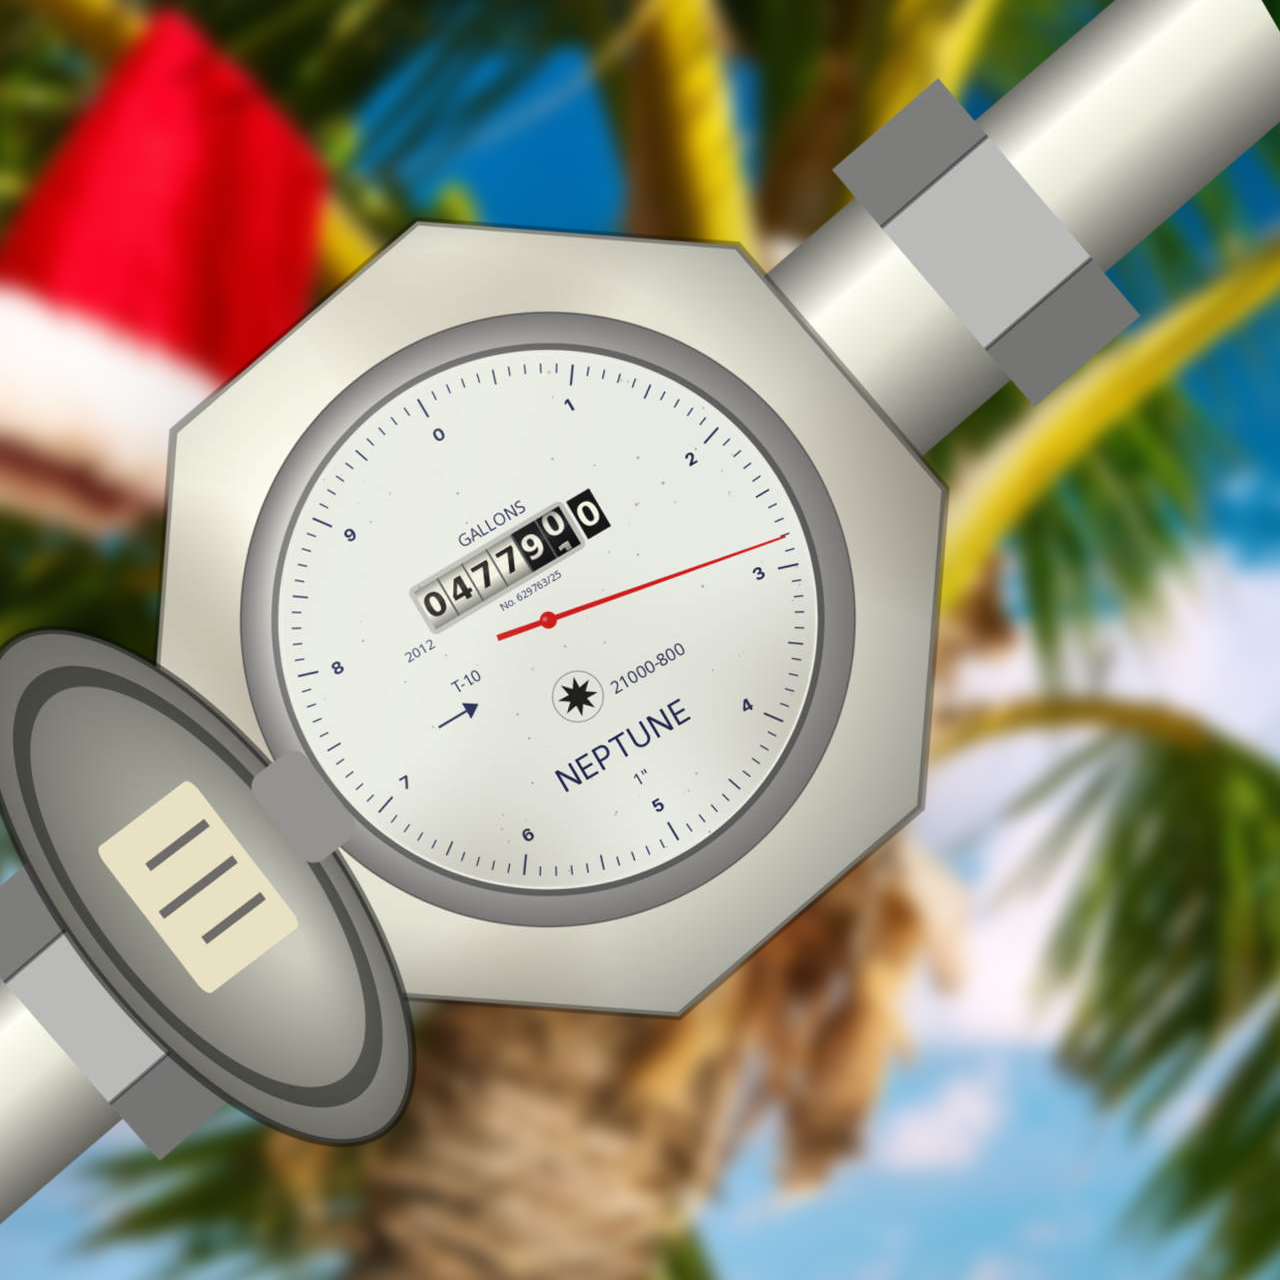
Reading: 477902.8; gal
